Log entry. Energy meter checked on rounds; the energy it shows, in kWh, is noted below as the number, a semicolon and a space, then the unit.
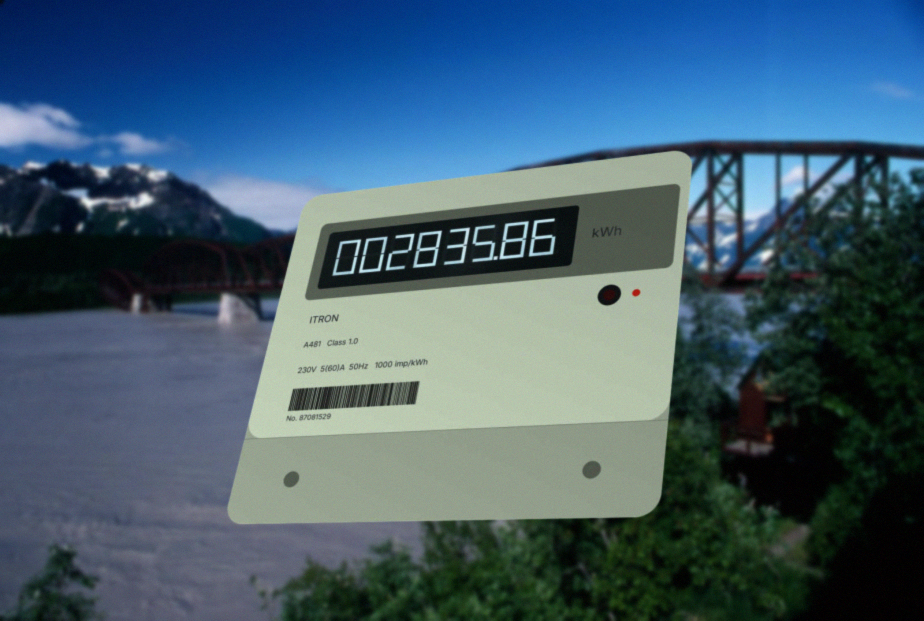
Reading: 2835.86; kWh
